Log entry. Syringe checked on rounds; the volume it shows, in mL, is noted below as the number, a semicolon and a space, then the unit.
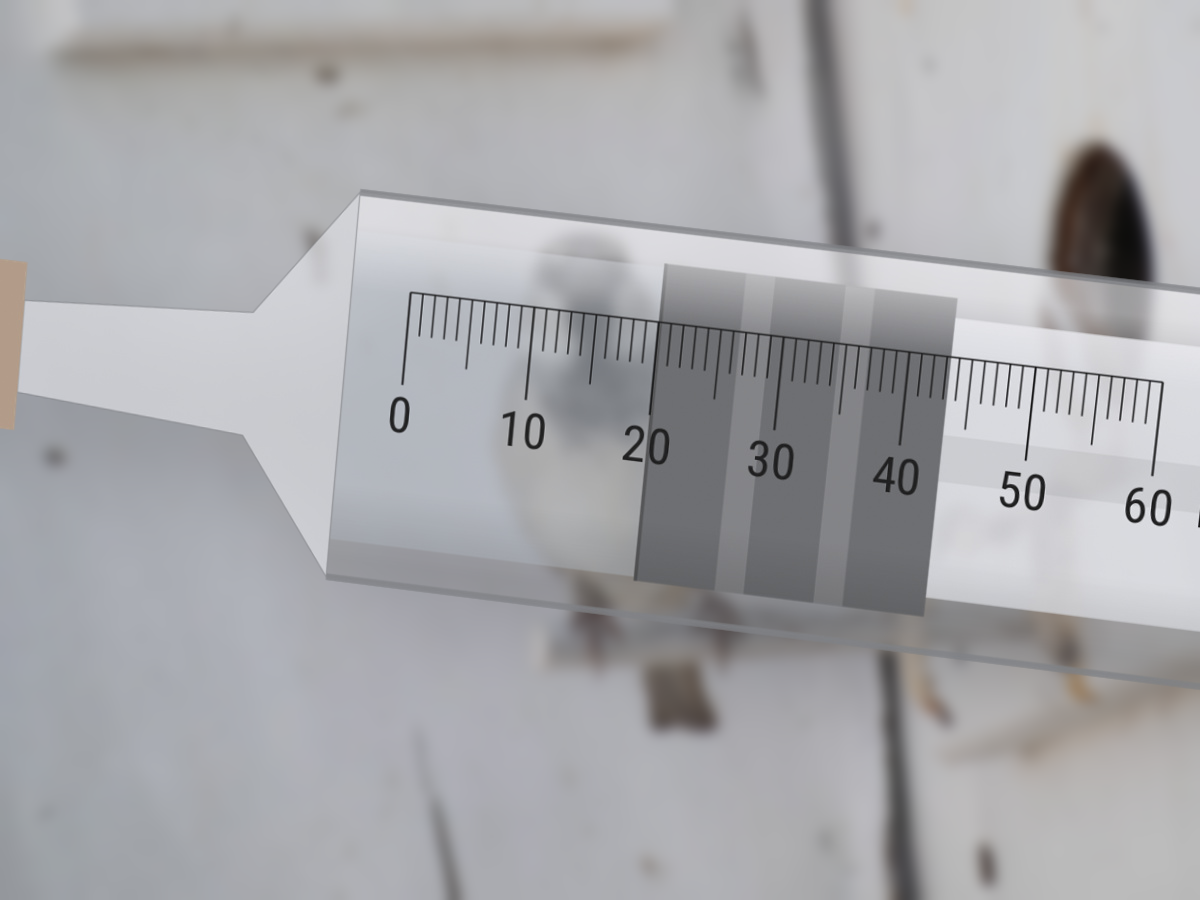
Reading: 20; mL
